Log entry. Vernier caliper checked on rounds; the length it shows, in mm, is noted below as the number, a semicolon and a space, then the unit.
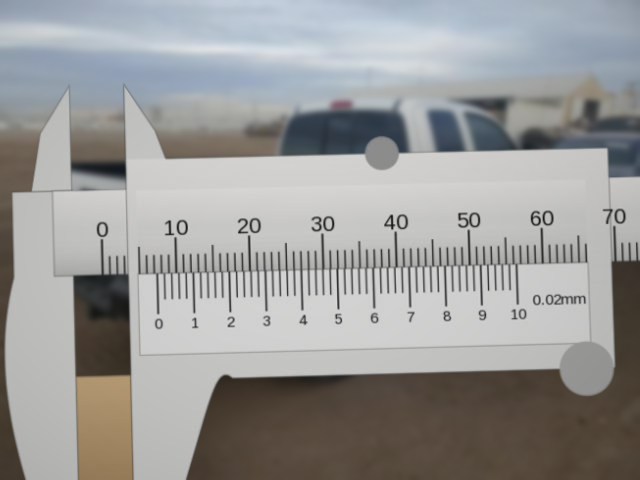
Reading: 7.4; mm
